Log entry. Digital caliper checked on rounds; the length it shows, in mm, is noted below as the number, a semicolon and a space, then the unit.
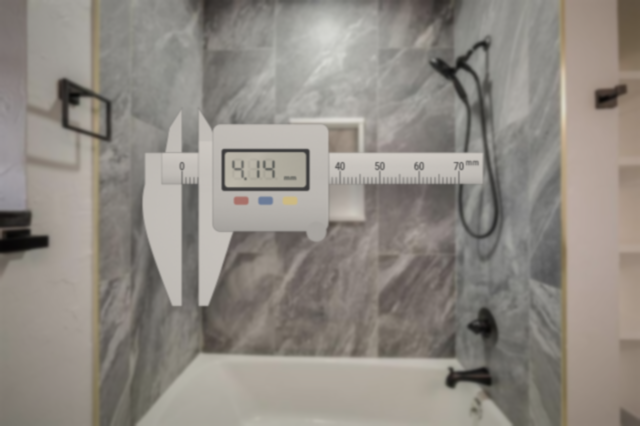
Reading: 4.14; mm
